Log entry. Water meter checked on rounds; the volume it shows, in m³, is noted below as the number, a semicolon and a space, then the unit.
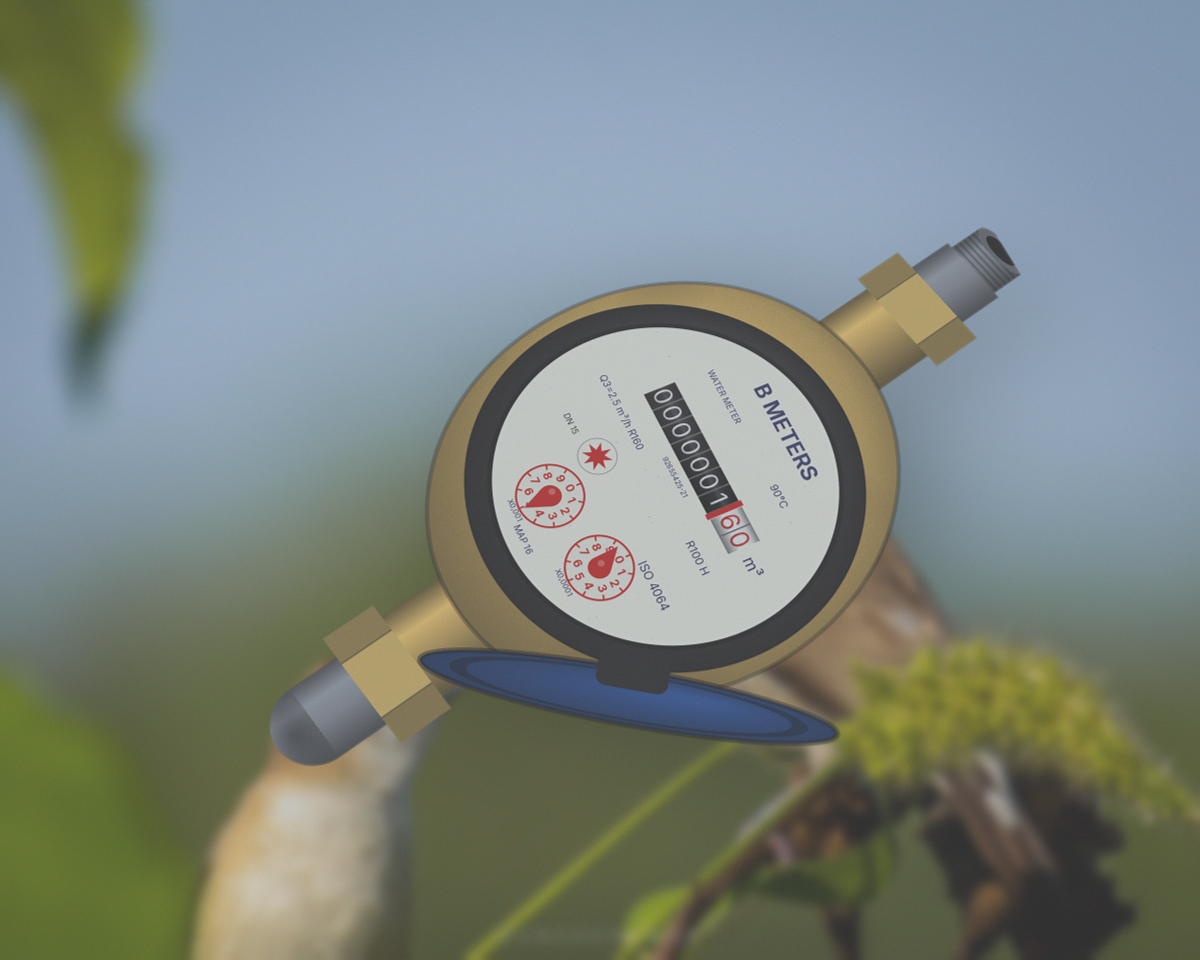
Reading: 1.6049; m³
